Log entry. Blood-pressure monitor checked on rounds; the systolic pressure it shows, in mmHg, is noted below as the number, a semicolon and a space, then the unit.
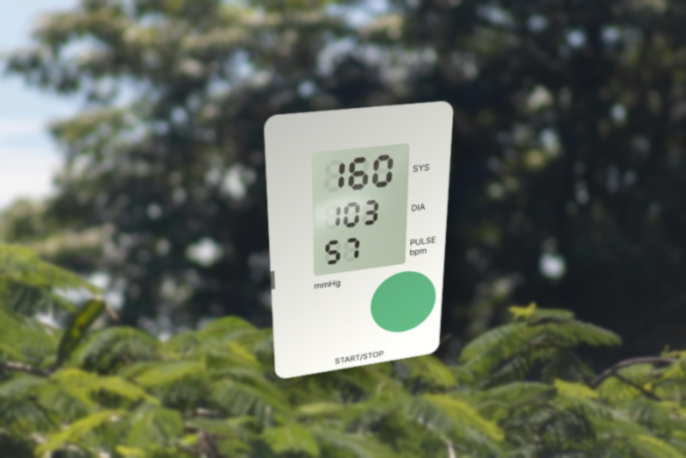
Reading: 160; mmHg
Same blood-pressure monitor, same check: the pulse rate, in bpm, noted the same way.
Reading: 57; bpm
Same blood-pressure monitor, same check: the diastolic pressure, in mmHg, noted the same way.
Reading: 103; mmHg
